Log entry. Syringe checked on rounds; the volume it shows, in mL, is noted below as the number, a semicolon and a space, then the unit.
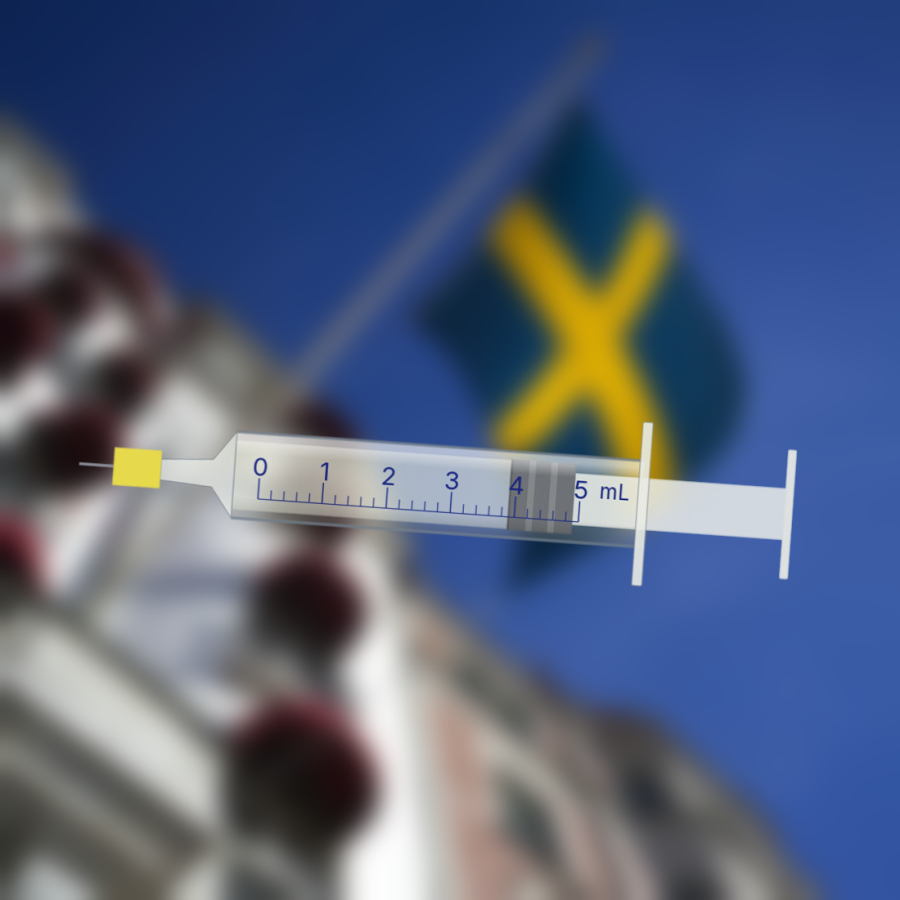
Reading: 3.9; mL
